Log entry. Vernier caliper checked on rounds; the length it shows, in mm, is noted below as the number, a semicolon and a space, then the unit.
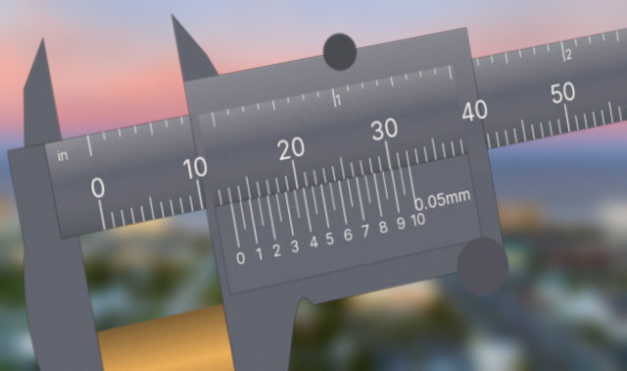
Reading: 13.0; mm
